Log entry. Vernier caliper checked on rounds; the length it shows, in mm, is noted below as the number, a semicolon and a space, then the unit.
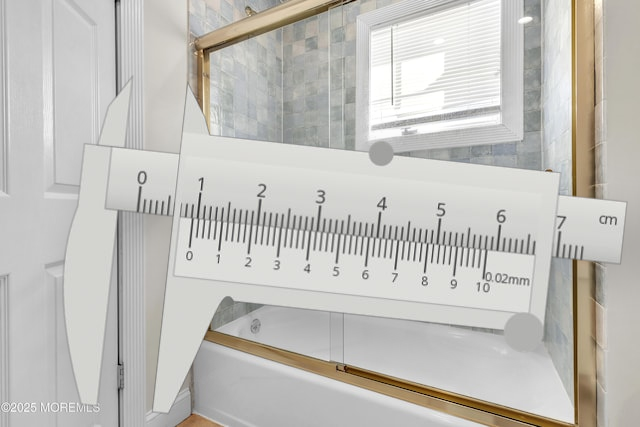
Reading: 9.2; mm
